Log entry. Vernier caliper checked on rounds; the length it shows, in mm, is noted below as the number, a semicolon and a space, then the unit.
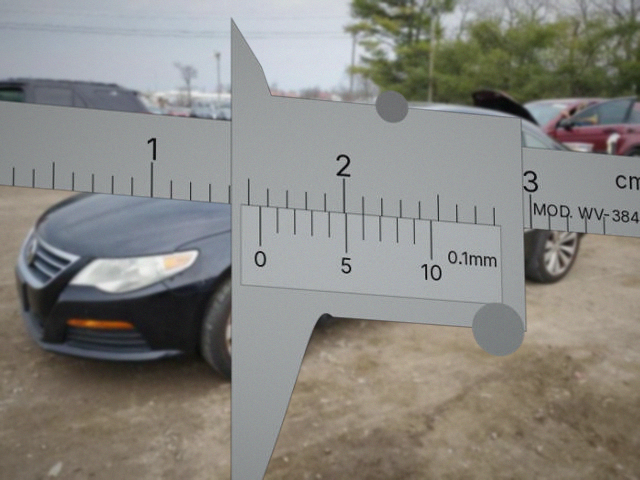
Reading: 15.6; mm
